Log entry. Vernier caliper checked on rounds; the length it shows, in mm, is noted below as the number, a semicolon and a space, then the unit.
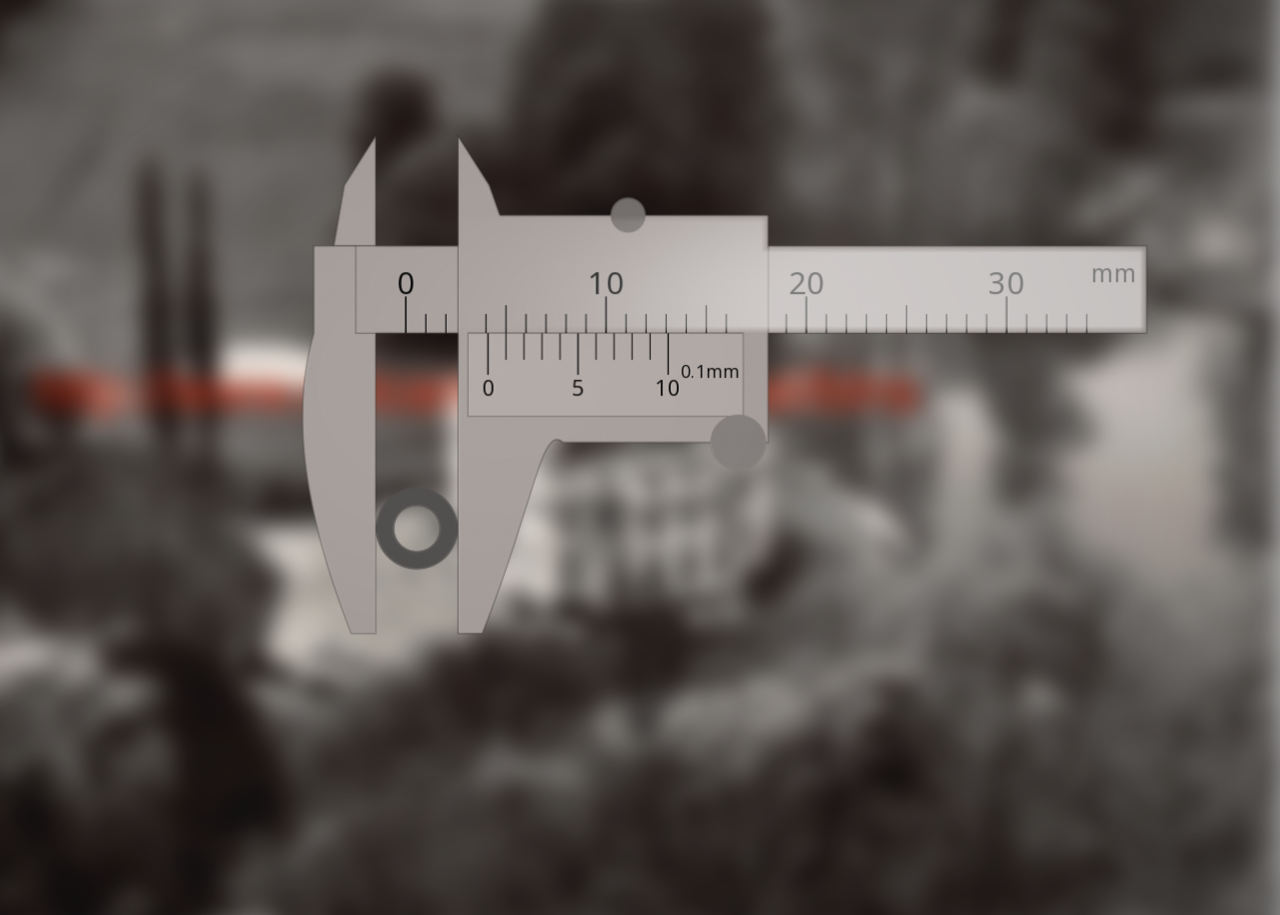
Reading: 4.1; mm
